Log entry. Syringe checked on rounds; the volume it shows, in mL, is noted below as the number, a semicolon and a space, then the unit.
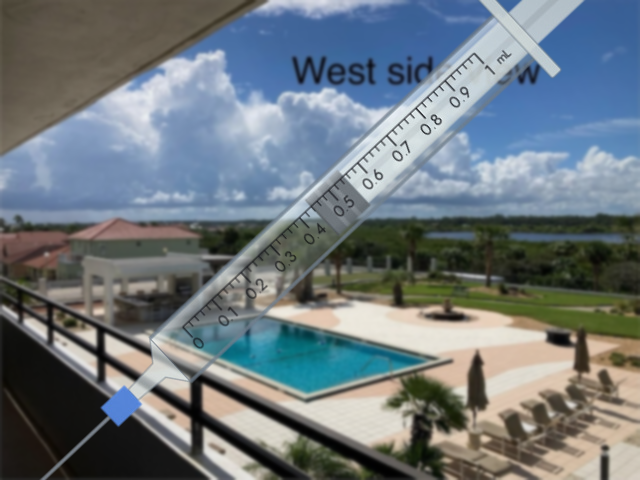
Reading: 0.44; mL
